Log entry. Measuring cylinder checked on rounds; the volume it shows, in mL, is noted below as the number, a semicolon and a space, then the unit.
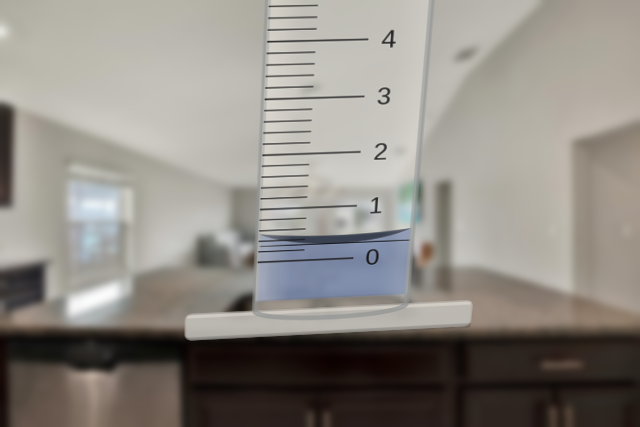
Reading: 0.3; mL
